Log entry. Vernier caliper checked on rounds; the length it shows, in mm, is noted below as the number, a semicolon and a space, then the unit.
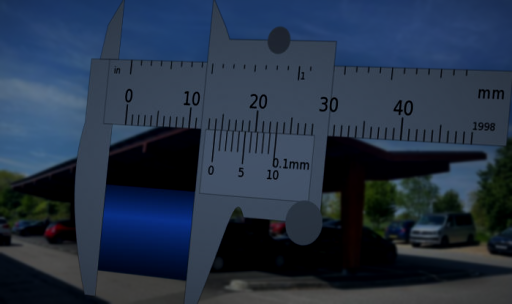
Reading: 14.0; mm
